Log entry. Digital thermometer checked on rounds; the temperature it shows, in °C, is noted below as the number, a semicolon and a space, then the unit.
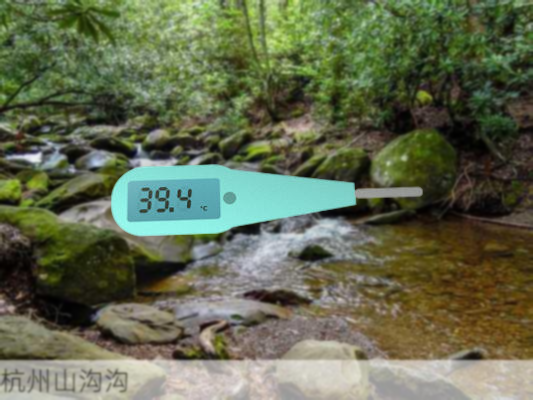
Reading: 39.4; °C
